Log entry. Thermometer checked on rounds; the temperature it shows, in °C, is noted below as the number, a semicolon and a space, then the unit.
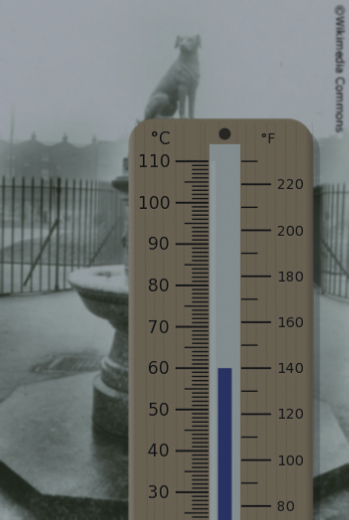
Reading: 60; °C
